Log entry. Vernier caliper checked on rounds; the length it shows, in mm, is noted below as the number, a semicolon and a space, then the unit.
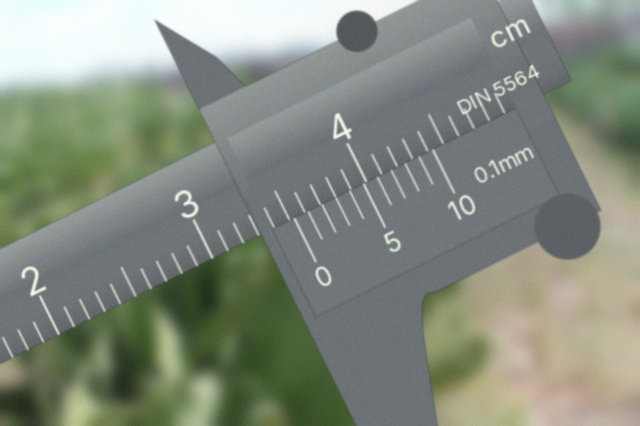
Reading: 35.3; mm
